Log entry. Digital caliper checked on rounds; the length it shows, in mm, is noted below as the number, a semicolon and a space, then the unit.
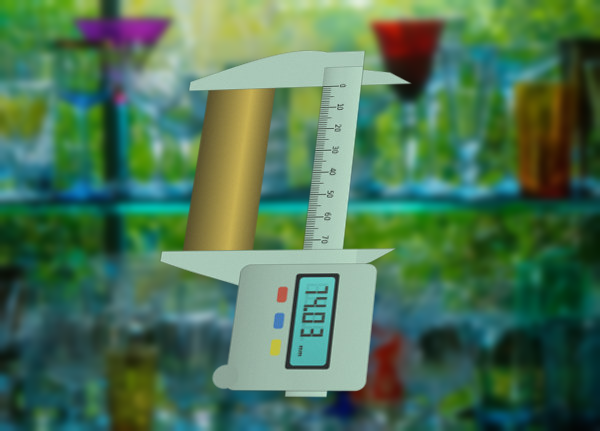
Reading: 74.03; mm
